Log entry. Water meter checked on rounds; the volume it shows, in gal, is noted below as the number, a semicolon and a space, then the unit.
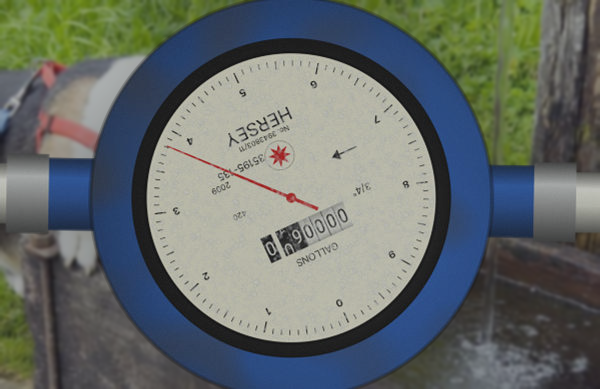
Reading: 603.8; gal
